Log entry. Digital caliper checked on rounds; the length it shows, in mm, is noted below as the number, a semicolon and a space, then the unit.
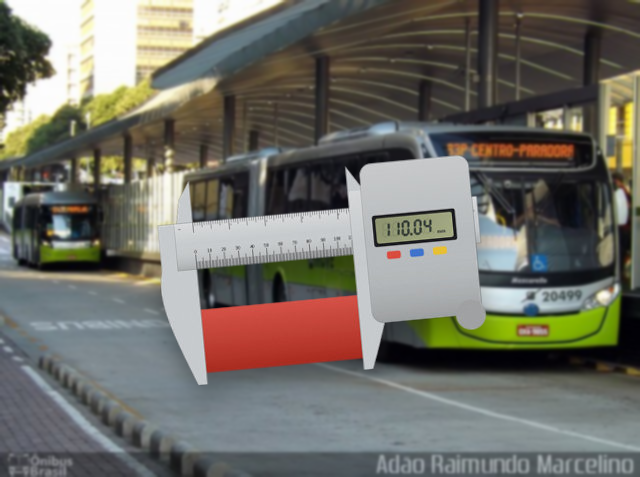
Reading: 110.04; mm
